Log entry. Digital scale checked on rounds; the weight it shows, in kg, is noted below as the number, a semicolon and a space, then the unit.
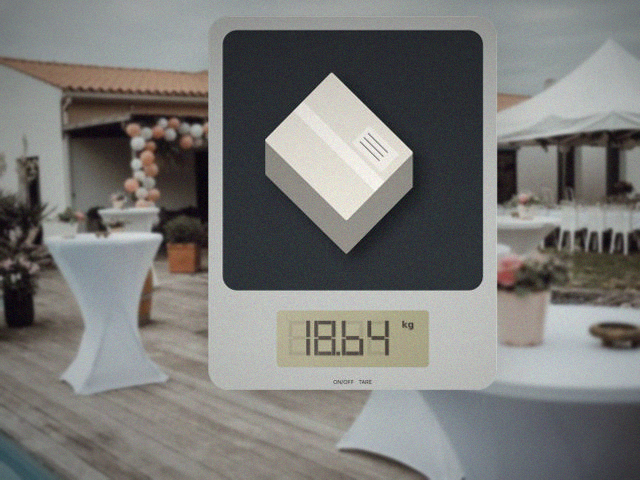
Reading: 18.64; kg
